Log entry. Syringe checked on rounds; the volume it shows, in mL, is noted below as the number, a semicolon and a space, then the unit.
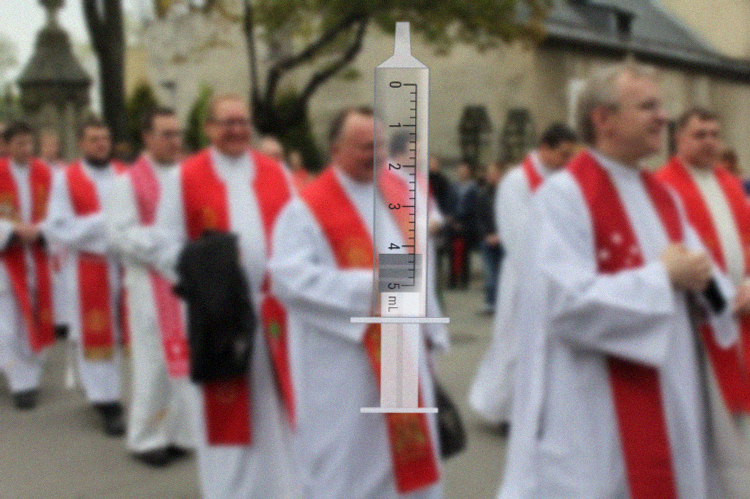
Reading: 4.2; mL
